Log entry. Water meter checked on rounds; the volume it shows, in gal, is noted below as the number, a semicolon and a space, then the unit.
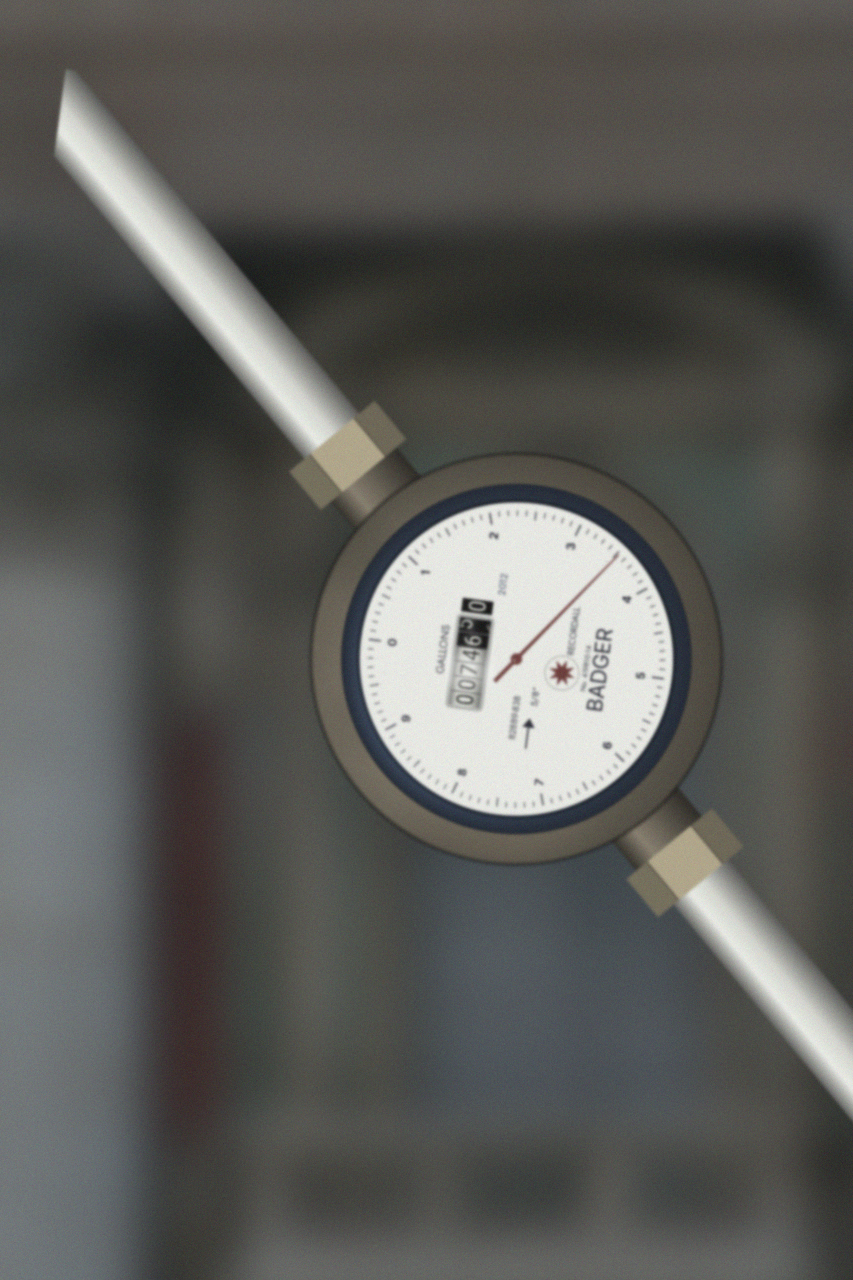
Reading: 74653.5; gal
